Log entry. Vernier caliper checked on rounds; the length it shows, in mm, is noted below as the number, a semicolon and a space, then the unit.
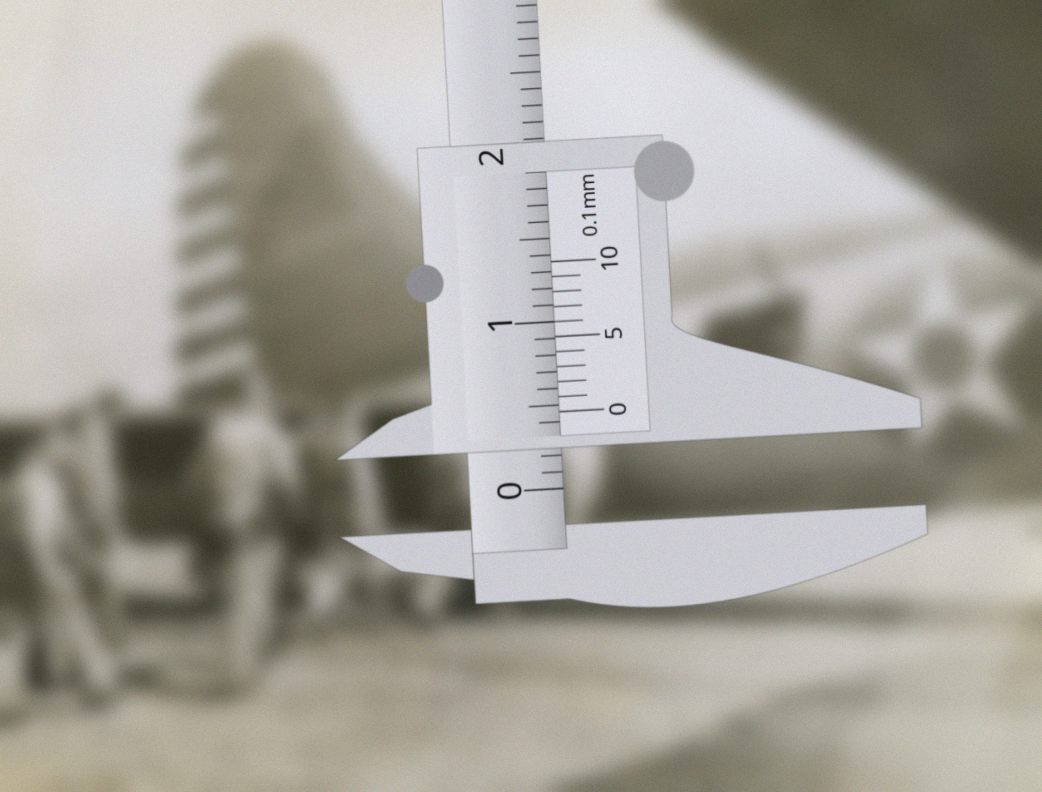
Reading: 4.6; mm
